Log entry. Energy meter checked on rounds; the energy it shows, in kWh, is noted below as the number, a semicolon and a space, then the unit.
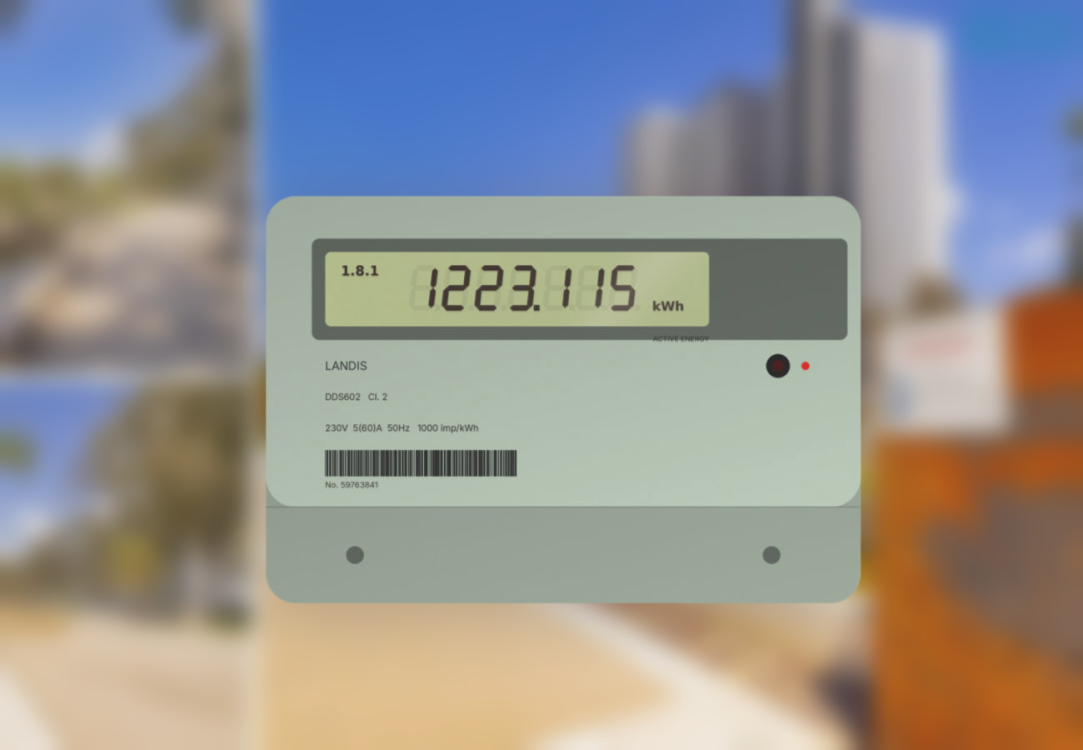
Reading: 1223.115; kWh
